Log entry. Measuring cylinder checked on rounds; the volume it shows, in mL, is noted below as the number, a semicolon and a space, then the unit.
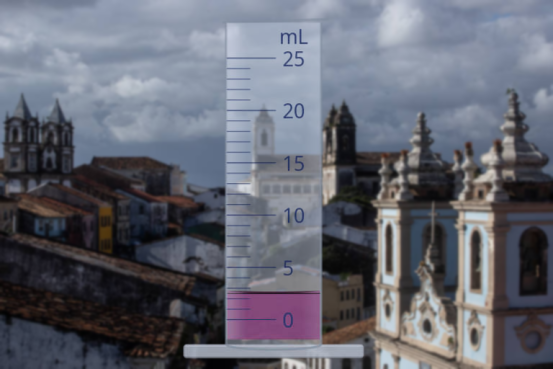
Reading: 2.5; mL
